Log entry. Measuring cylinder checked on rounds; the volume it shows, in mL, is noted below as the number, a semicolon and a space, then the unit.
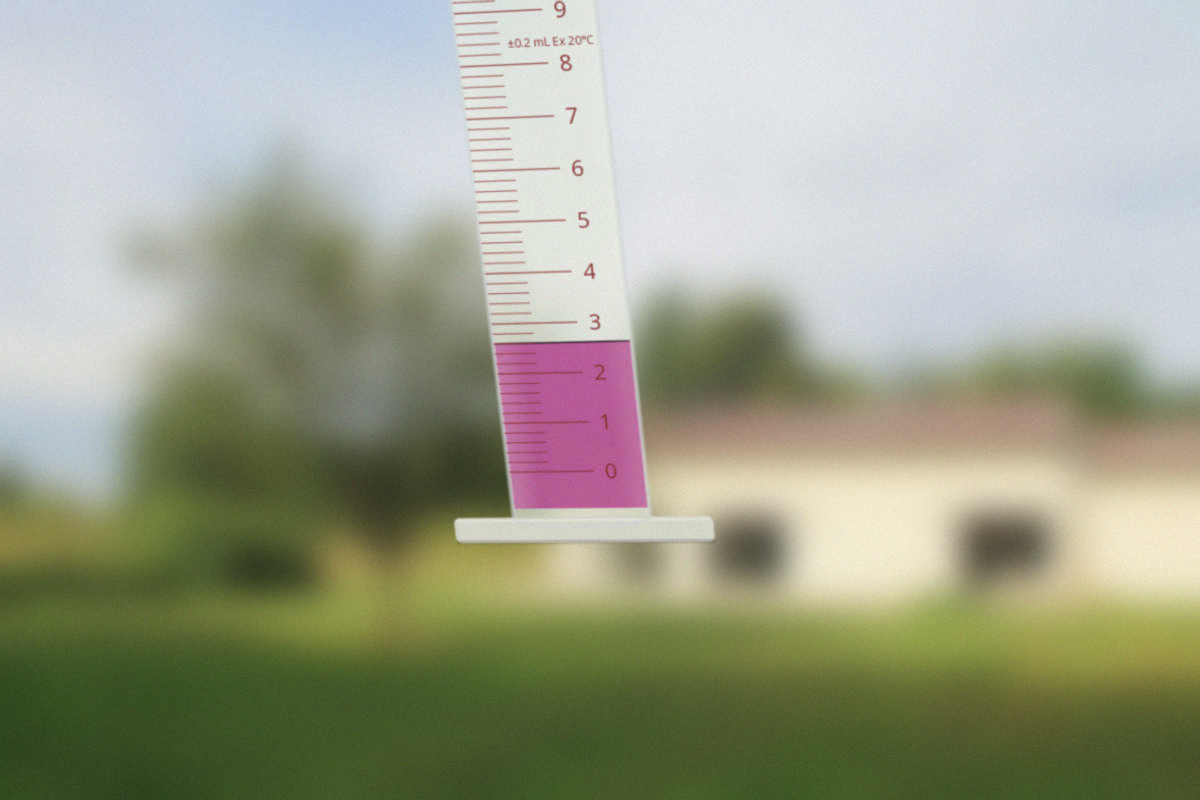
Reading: 2.6; mL
